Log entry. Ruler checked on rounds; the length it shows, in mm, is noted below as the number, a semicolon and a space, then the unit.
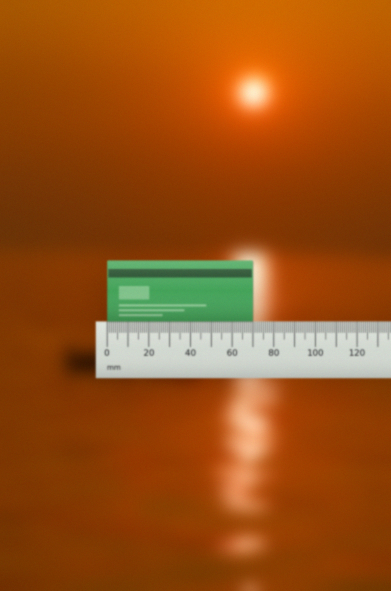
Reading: 70; mm
